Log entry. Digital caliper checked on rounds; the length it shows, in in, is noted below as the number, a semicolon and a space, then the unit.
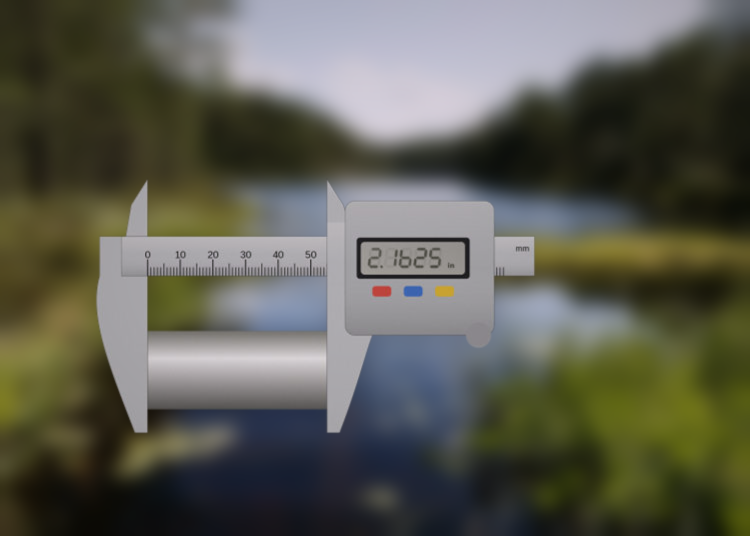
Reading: 2.1625; in
